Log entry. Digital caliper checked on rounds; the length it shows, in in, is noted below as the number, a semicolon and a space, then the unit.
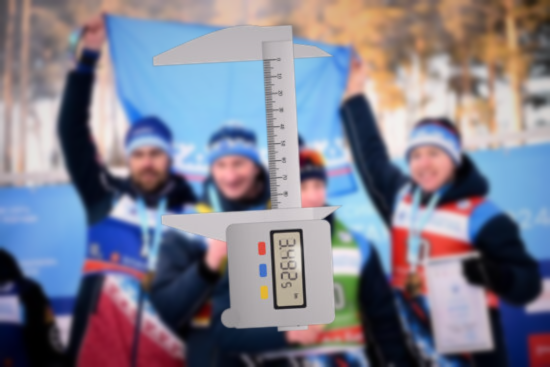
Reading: 3.4925; in
